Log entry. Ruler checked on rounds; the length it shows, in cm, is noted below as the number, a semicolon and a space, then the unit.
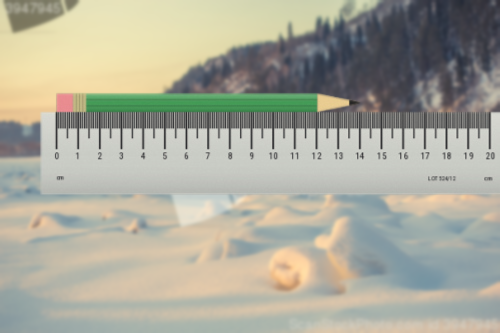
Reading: 14; cm
